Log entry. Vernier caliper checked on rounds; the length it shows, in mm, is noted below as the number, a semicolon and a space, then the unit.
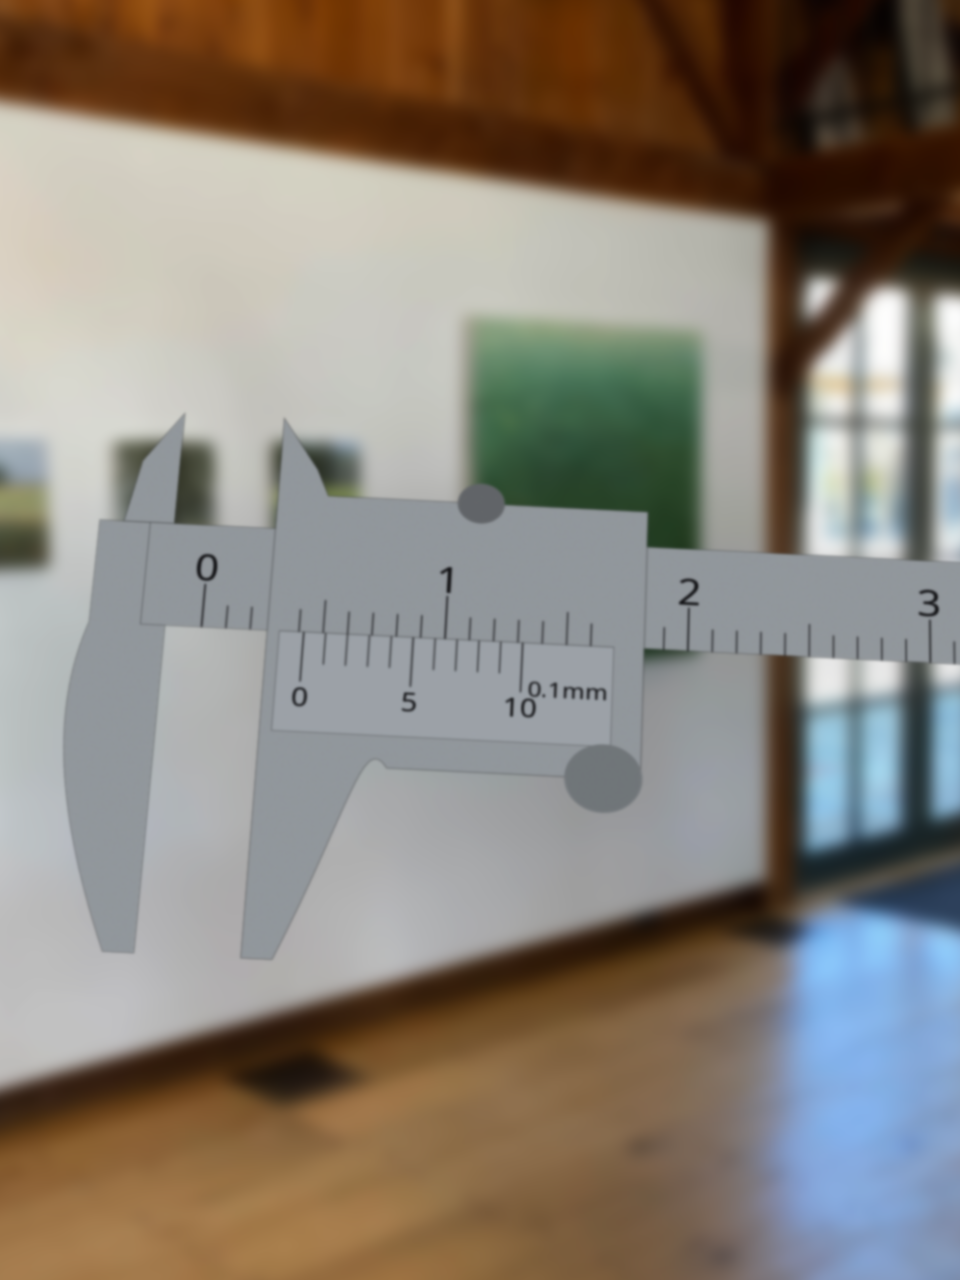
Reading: 4.2; mm
